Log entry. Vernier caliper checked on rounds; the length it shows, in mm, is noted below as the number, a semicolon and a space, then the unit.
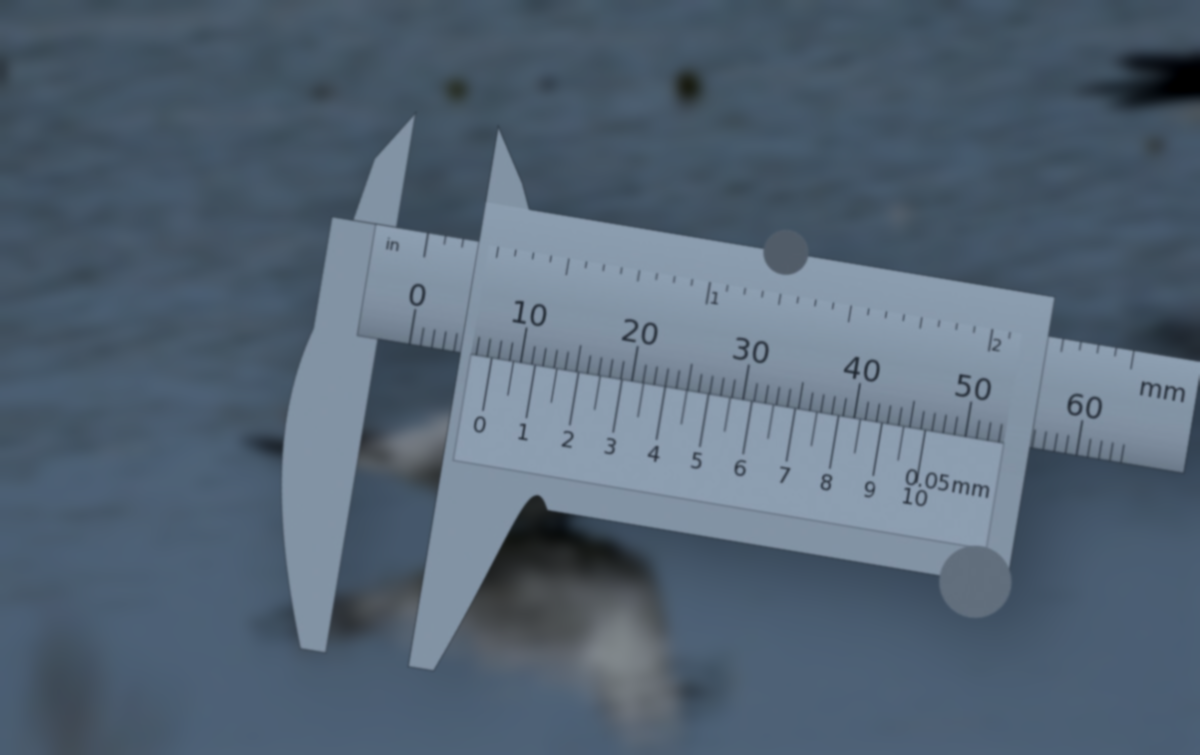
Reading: 7.4; mm
